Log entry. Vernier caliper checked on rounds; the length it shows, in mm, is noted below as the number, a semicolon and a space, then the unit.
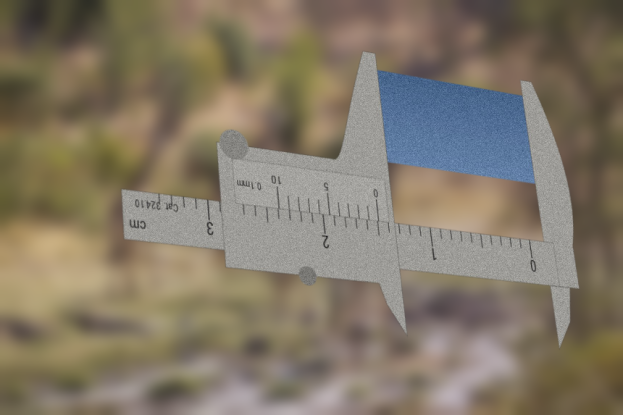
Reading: 14.9; mm
